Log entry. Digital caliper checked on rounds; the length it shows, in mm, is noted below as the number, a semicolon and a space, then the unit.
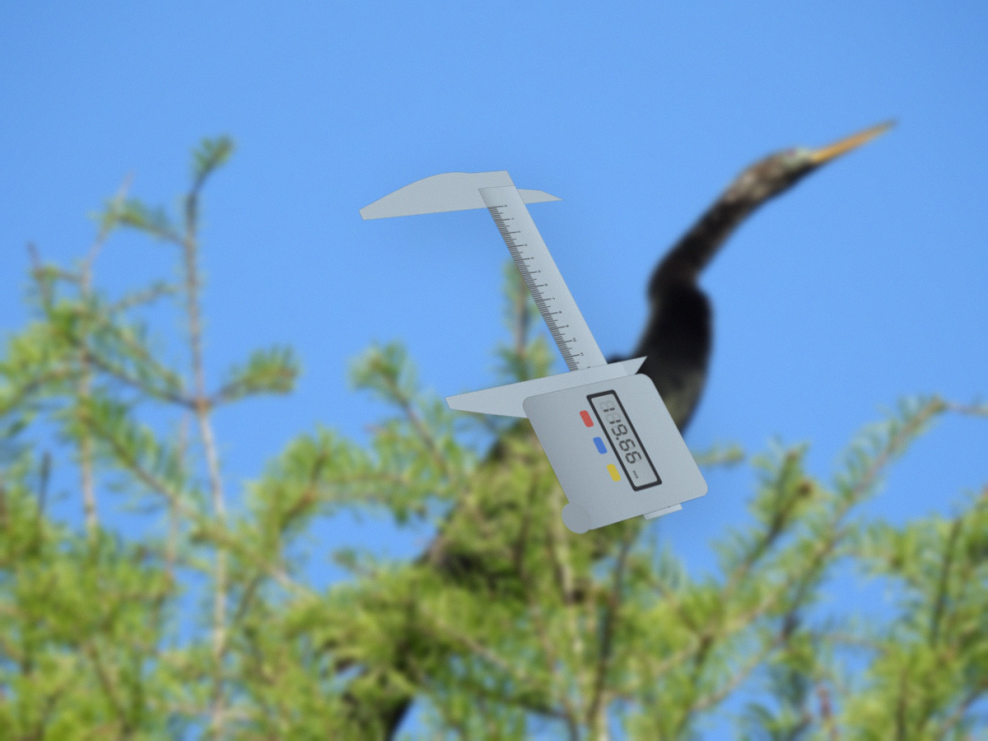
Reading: 119.66; mm
